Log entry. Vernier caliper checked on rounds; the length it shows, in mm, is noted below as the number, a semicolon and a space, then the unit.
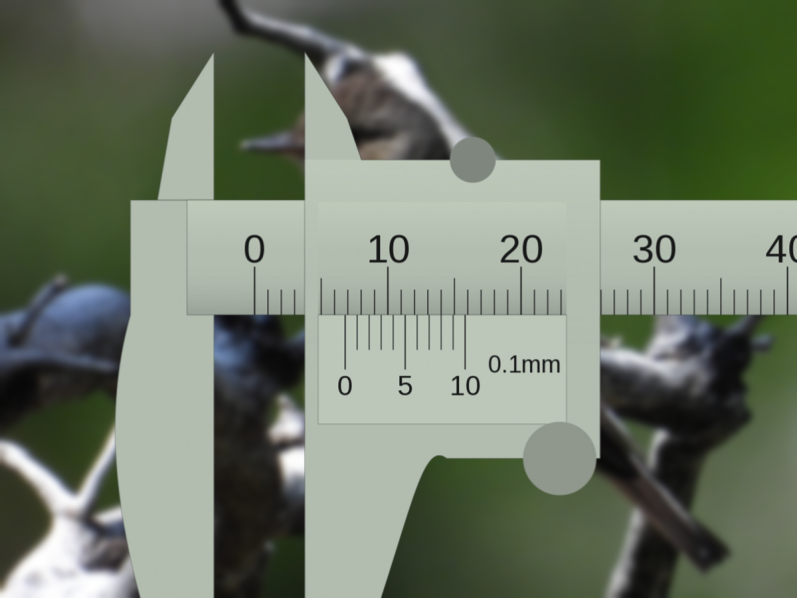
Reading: 6.8; mm
